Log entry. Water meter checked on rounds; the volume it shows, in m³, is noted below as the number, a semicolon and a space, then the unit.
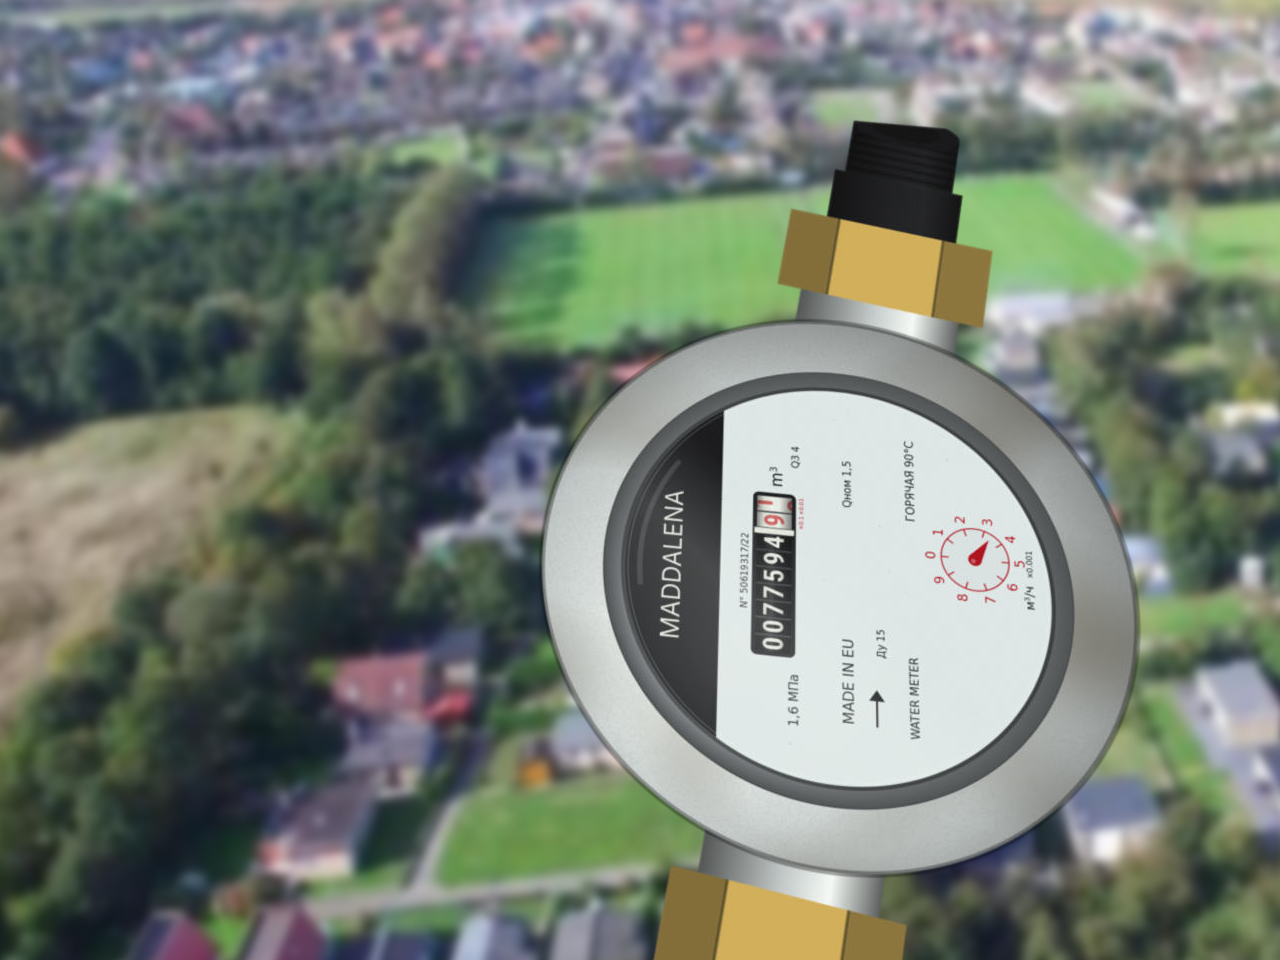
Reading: 77594.913; m³
